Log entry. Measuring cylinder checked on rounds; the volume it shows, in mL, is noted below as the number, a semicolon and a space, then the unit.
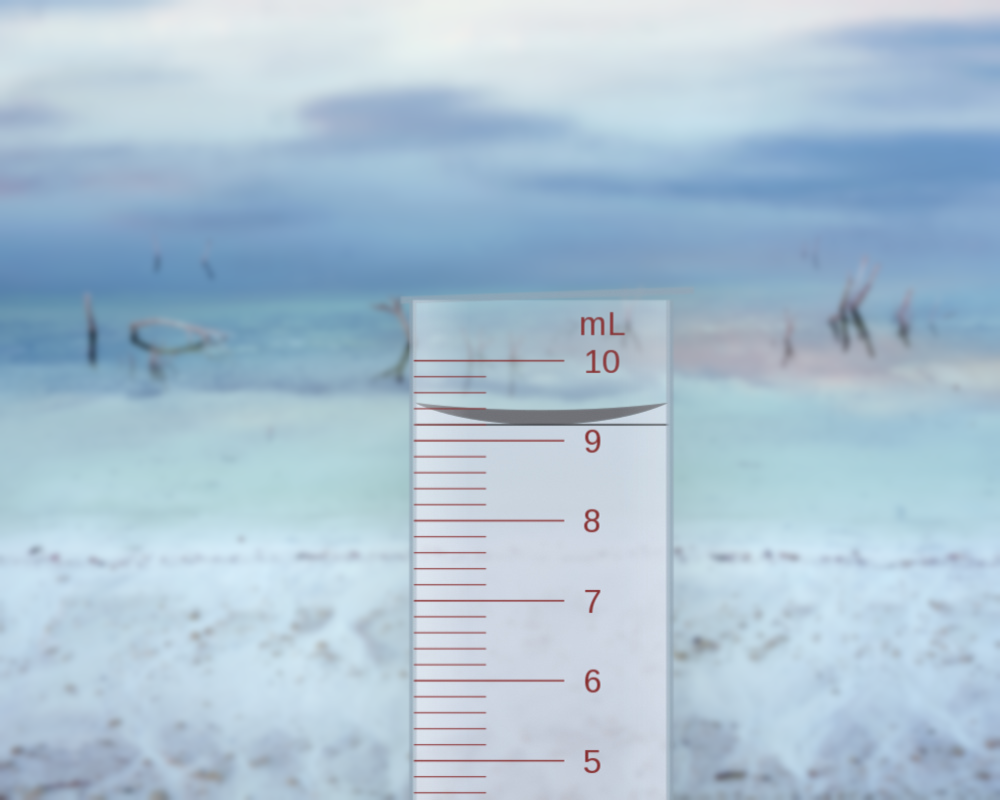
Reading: 9.2; mL
